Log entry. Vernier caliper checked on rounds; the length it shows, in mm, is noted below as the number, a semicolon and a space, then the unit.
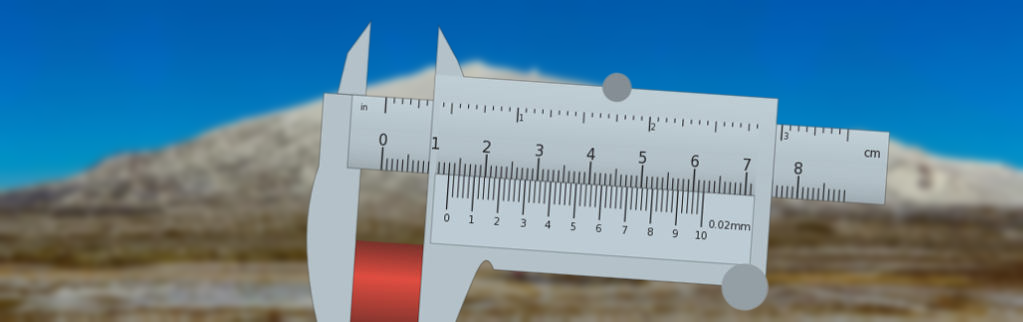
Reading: 13.0; mm
